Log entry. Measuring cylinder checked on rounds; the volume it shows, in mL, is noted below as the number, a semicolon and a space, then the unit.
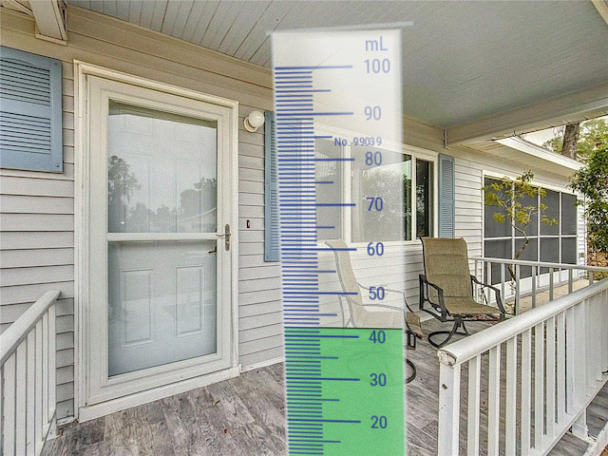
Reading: 42; mL
